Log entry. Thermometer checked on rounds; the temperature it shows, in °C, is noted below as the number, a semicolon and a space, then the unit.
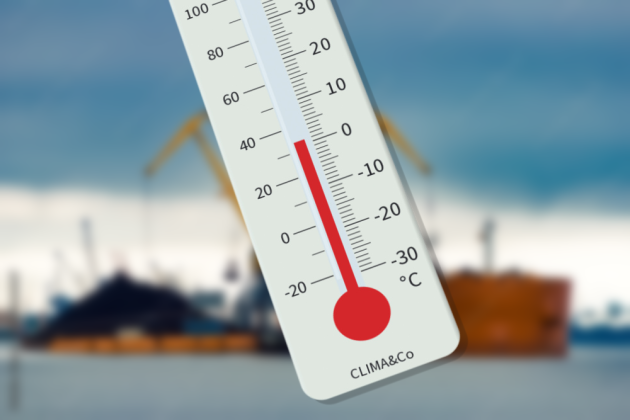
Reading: 1; °C
